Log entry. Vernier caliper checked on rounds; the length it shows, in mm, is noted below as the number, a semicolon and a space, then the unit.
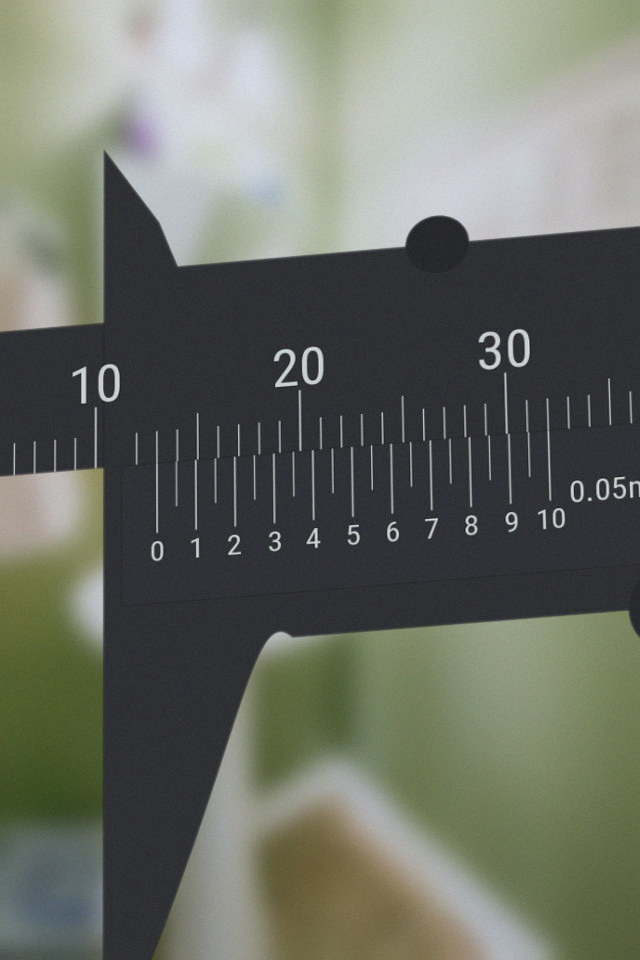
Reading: 13.0; mm
